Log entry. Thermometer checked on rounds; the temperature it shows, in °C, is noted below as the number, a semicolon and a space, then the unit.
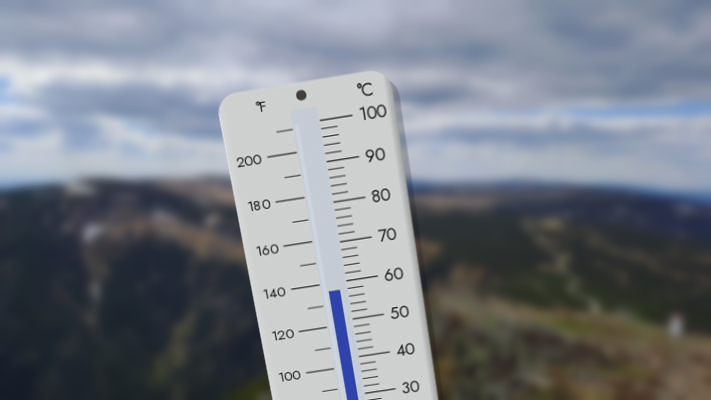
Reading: 58; °C
